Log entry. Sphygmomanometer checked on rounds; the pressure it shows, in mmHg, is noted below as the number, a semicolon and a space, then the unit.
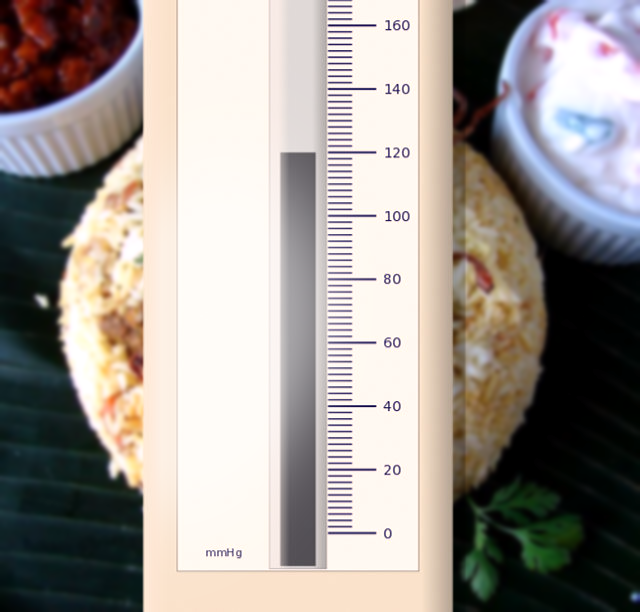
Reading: 120; mmHg
